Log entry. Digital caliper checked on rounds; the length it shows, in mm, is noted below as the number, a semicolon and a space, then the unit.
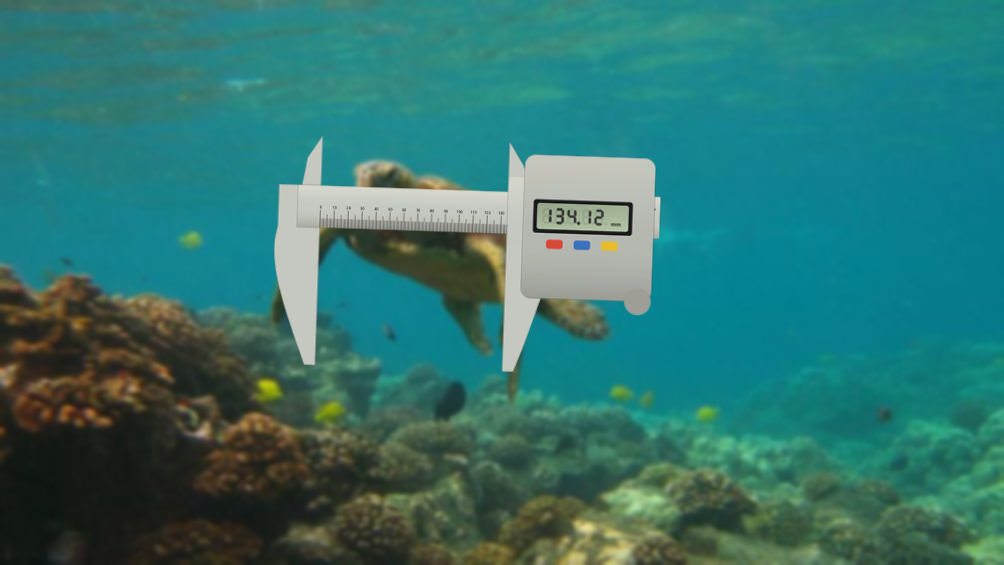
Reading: 134.12; mm
